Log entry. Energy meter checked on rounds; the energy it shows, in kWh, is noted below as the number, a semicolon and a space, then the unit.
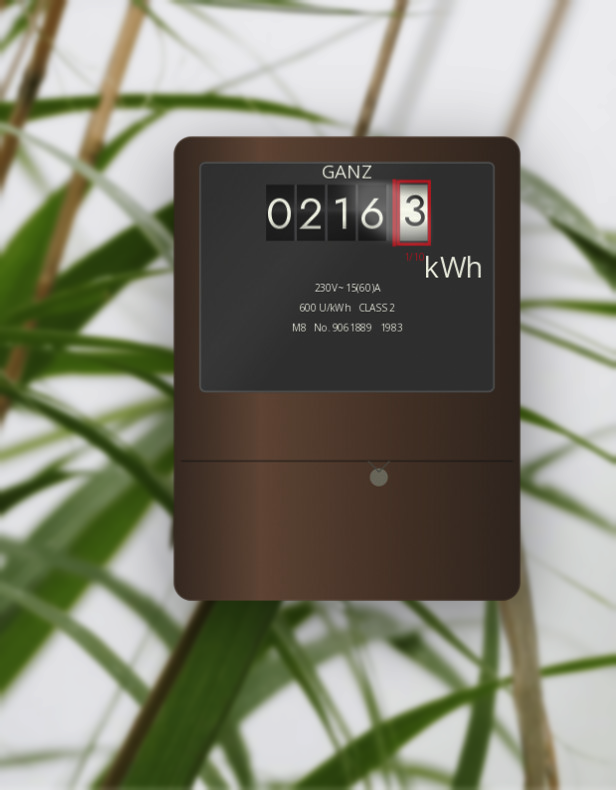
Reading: 216.3; kWh
